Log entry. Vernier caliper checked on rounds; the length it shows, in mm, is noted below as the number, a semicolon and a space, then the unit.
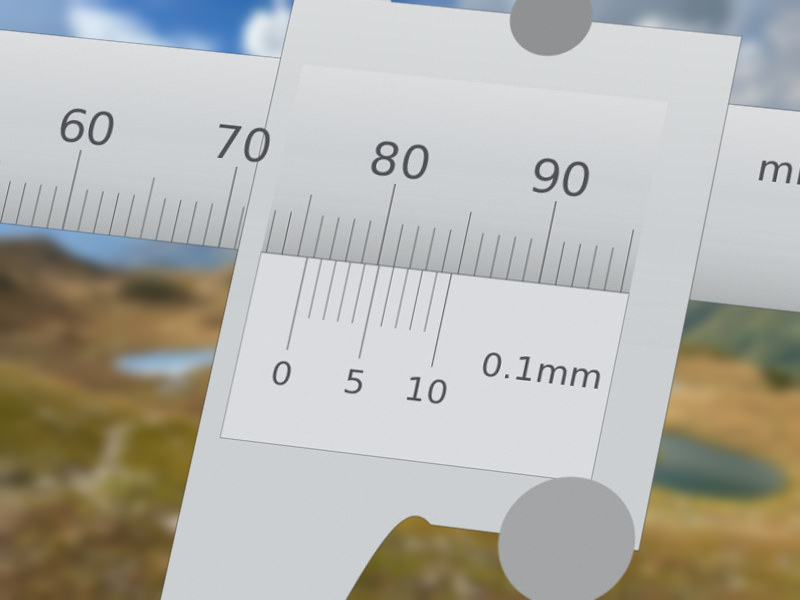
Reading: 75.6; mm
